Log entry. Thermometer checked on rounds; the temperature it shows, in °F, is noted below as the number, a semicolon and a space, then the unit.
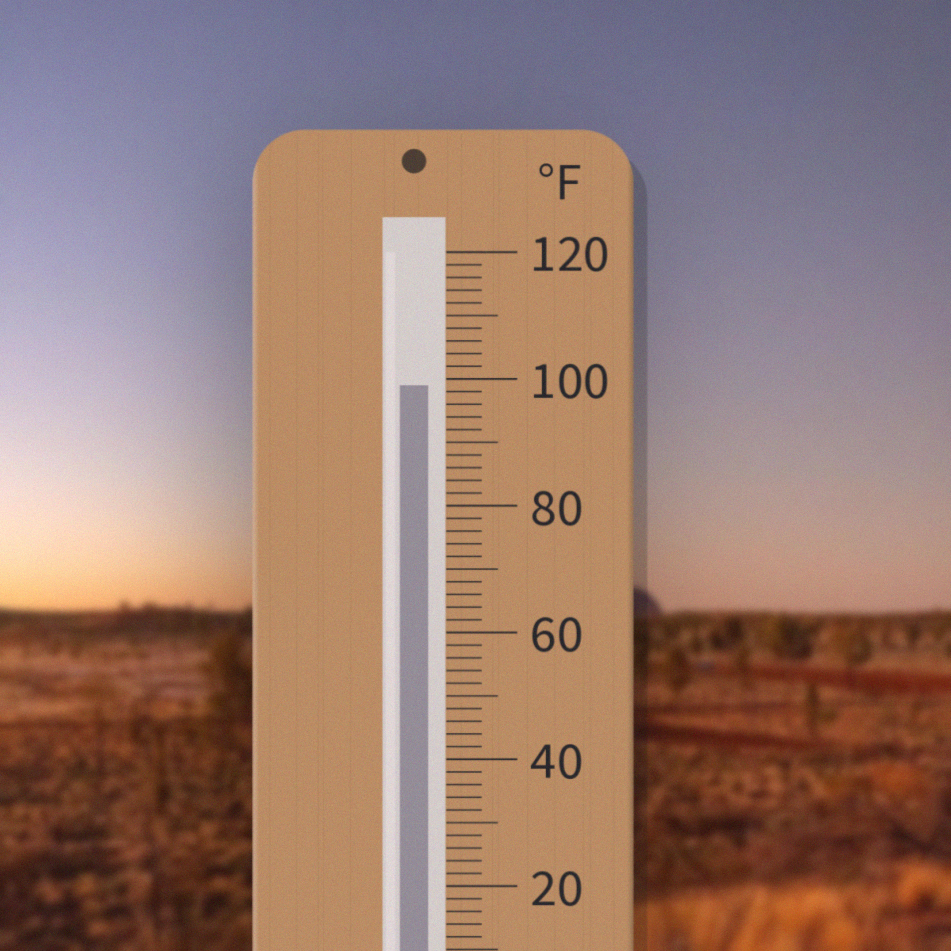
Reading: 99; °F
